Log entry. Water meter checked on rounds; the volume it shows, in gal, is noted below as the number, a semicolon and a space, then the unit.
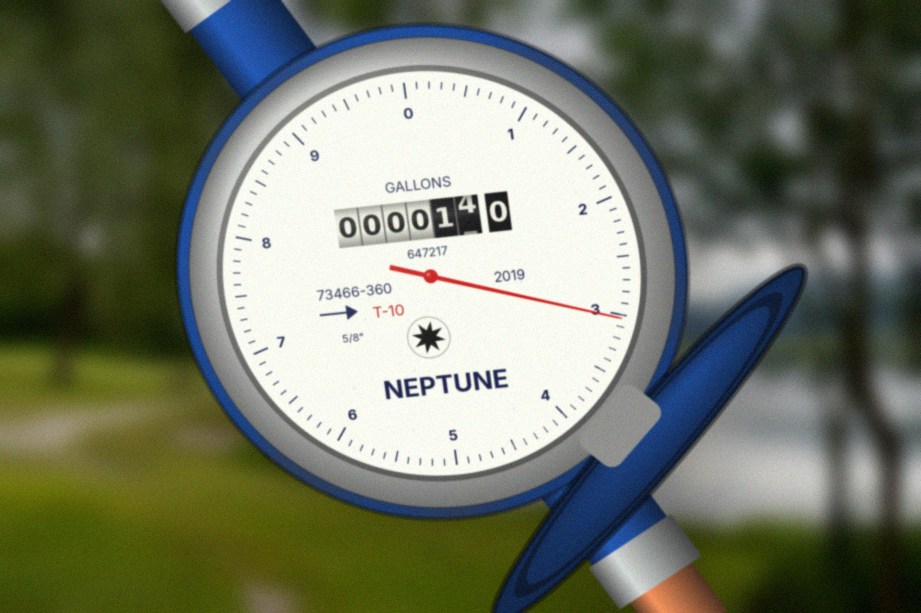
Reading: 143.0; gal
